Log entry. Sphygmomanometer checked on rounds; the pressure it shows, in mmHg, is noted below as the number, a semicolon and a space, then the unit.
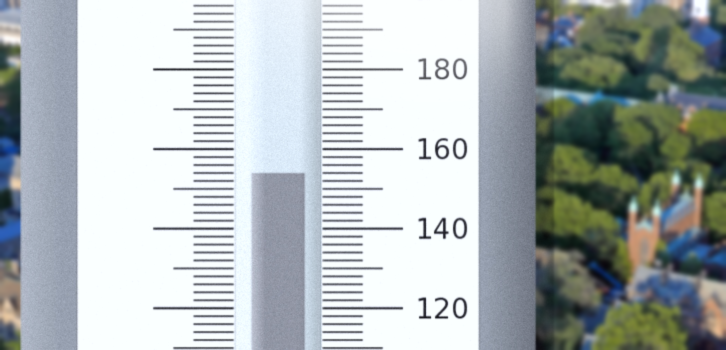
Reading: 154; mmHg
